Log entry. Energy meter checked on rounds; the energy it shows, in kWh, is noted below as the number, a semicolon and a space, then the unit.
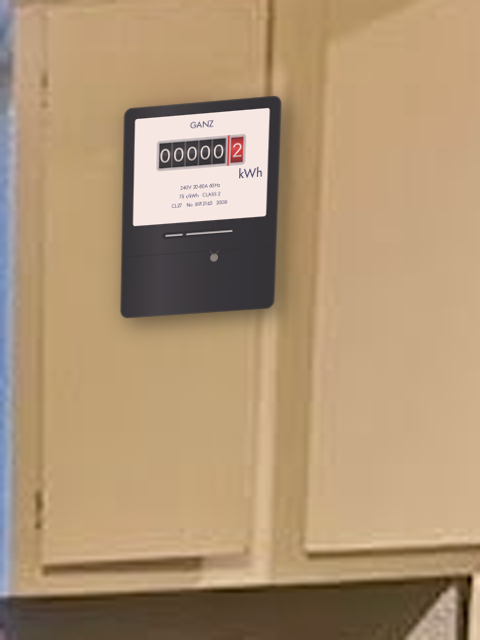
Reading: 0.2; kWh
